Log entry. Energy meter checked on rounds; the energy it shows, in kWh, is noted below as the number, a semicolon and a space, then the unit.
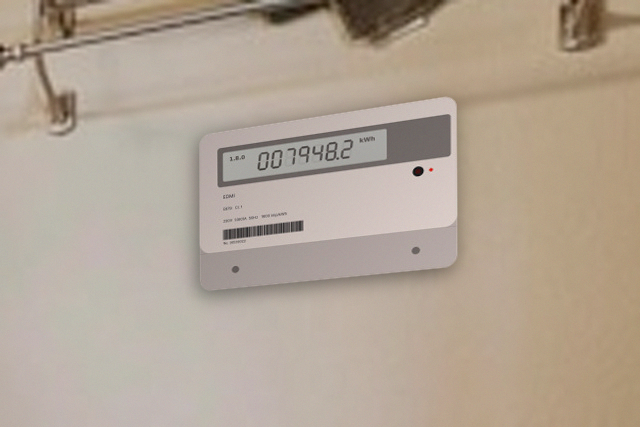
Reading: 7948.2; kWh
